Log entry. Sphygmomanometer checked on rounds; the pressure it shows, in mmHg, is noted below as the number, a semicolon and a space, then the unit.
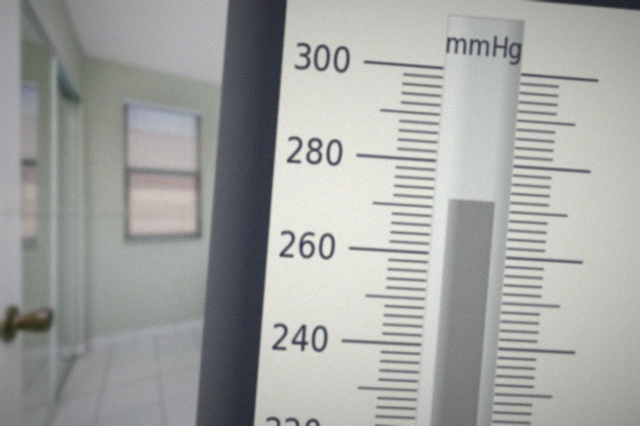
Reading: 272; mmHg
